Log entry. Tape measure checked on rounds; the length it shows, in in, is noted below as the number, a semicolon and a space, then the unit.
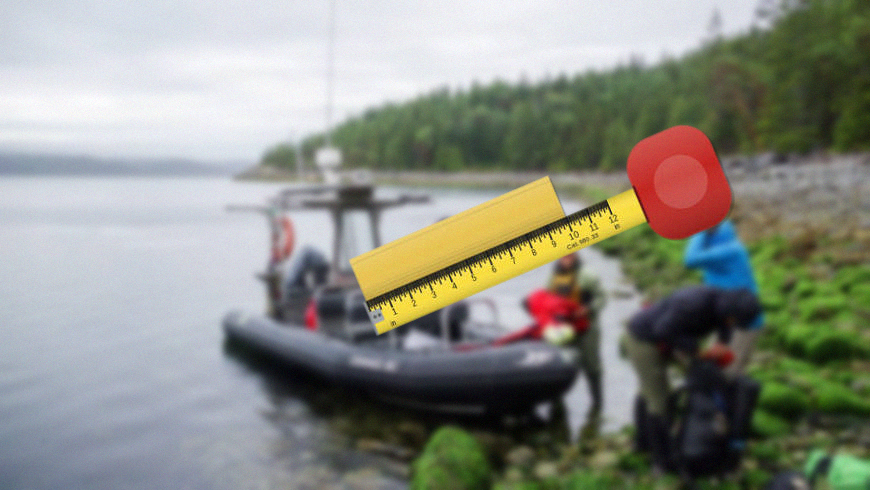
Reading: 10; in
